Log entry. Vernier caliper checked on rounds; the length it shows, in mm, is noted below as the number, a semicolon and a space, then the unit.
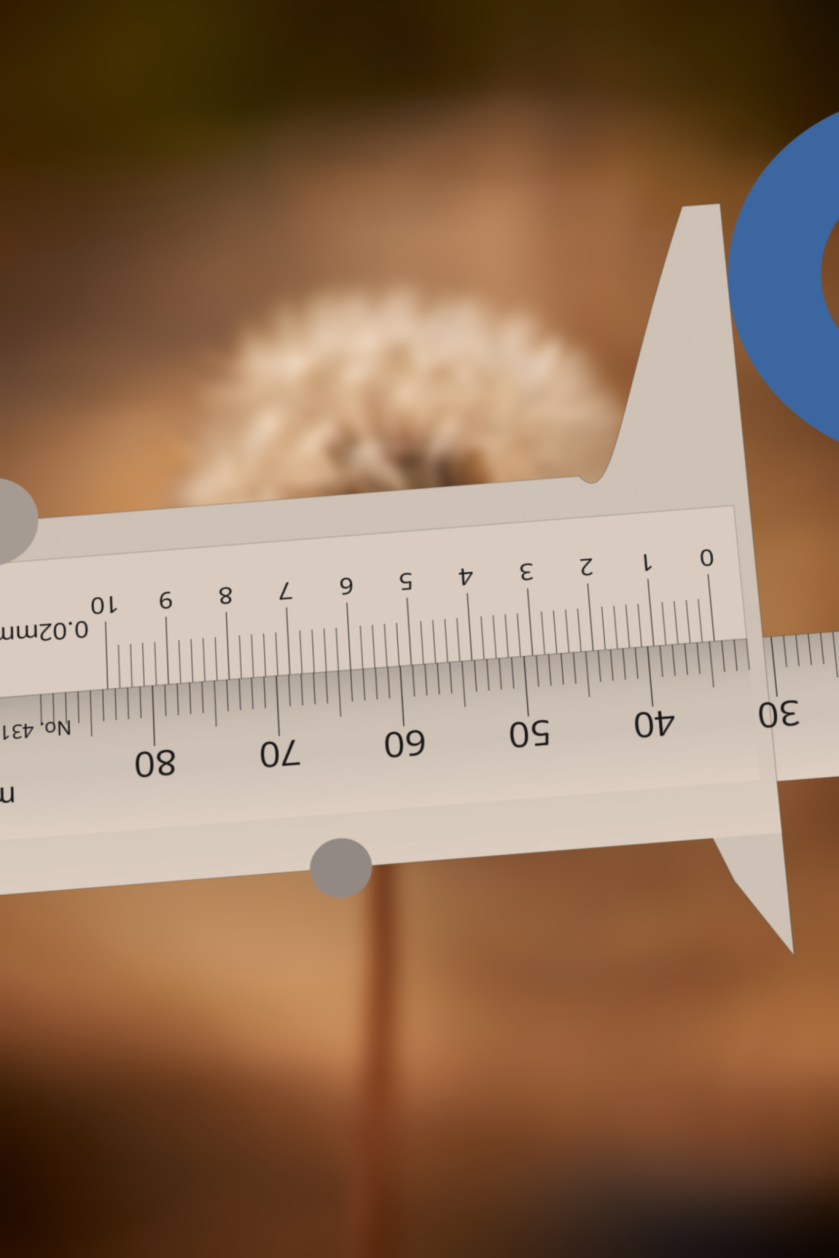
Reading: 34.6; mm
